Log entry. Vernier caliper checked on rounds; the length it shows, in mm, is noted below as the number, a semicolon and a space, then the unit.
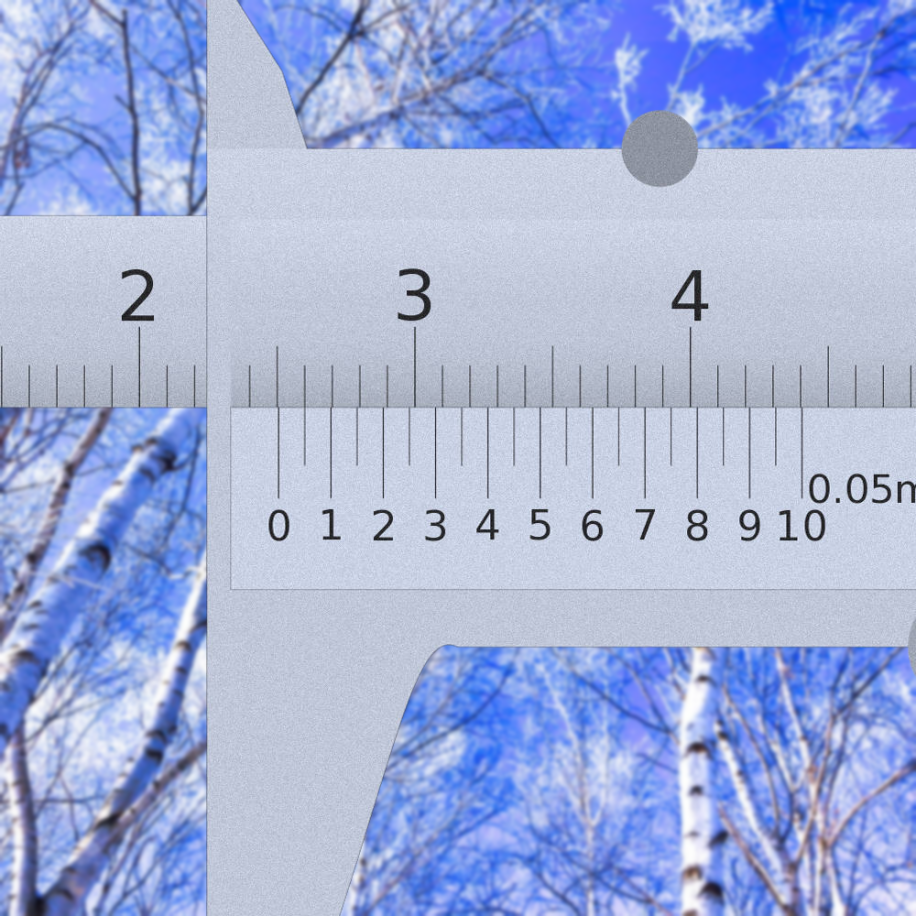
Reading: 25.05; mm
